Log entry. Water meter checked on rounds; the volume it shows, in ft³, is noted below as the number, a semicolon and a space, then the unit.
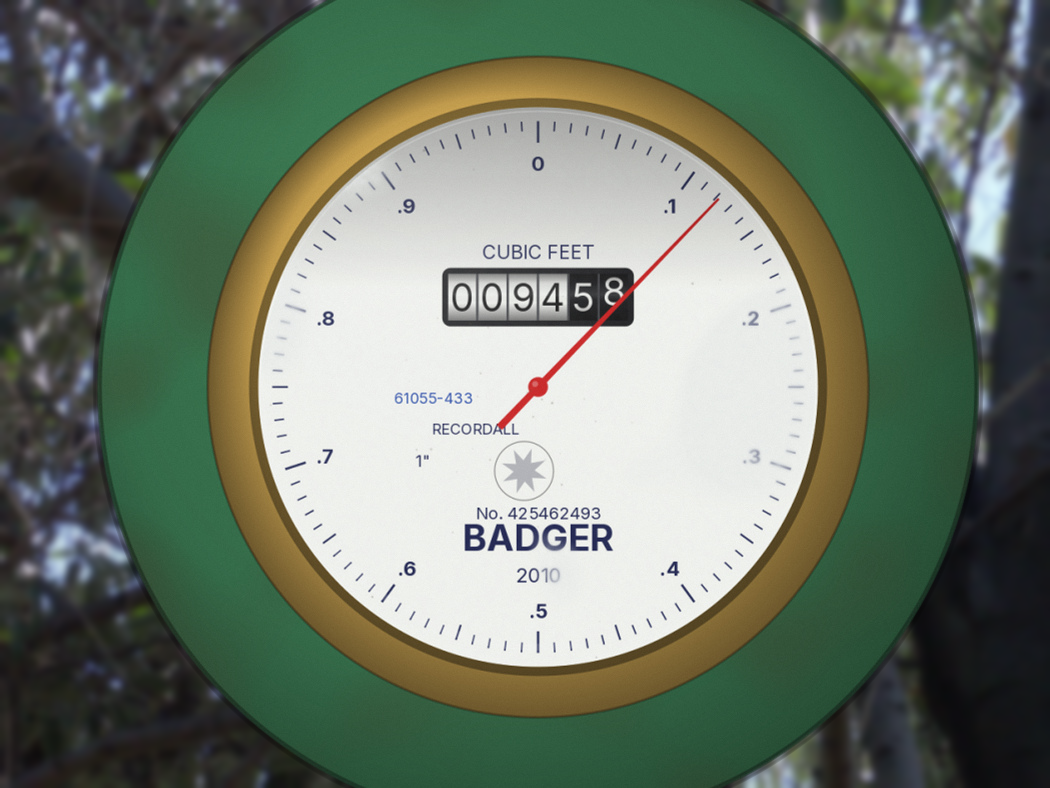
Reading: 9458.12; ft³
